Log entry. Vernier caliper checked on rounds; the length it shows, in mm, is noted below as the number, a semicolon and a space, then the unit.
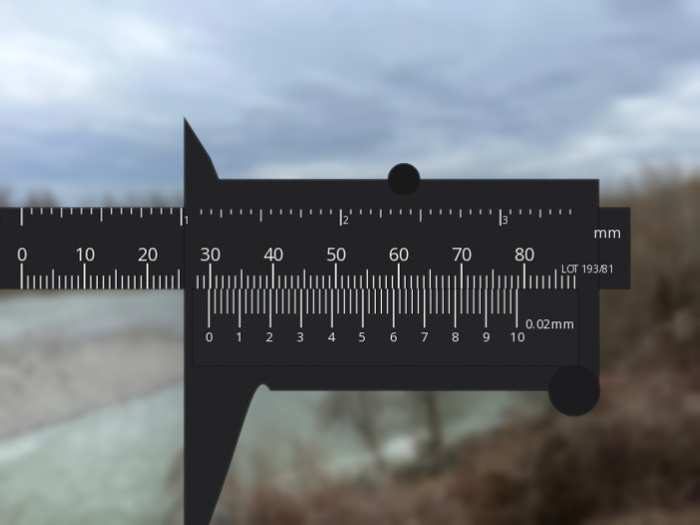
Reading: 29.8; mm
